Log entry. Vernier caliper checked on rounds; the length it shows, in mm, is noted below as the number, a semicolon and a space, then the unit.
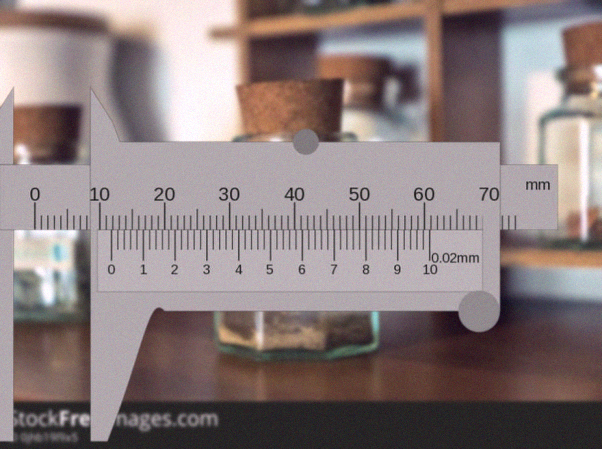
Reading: 11.8; mm
